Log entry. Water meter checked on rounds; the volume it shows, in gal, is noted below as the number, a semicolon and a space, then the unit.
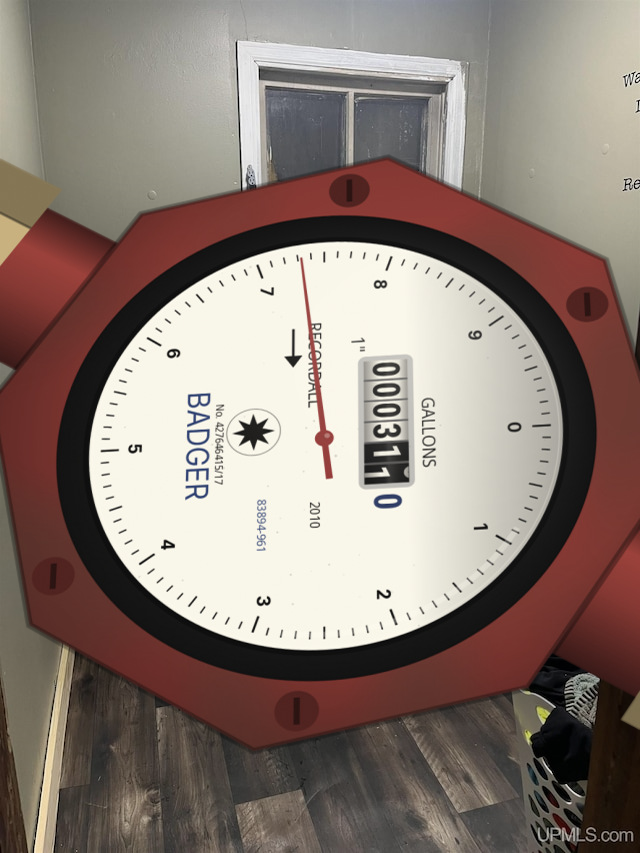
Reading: 3107.3; gal
